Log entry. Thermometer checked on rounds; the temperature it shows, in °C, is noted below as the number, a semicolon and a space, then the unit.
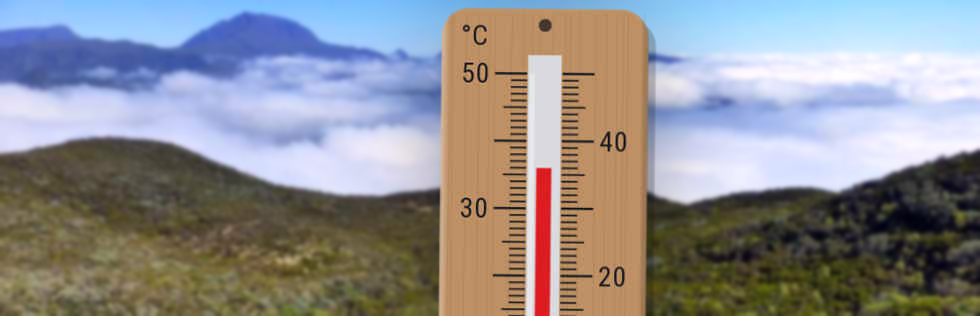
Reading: 36; °C
